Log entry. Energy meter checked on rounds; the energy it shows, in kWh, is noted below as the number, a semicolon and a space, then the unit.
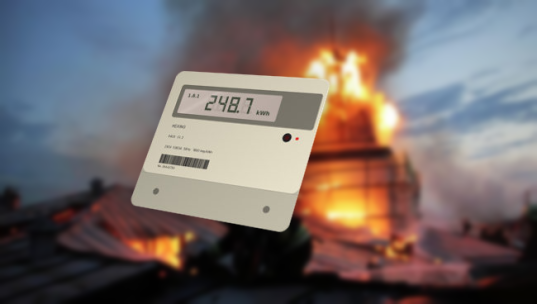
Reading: 248.7; kWh
